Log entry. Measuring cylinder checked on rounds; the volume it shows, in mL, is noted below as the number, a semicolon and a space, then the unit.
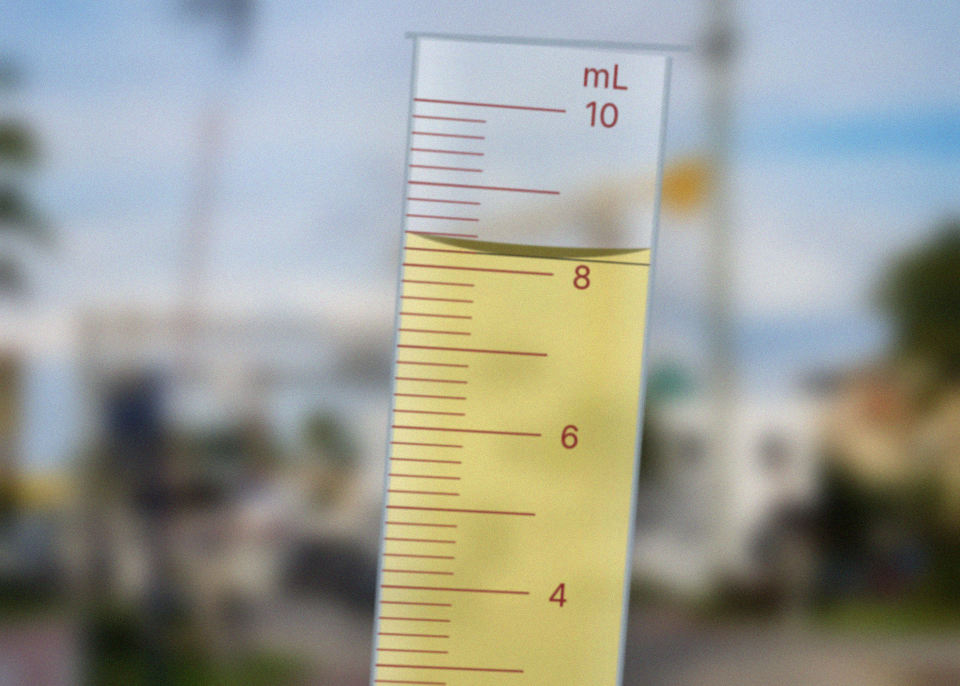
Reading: 8.2; mL
